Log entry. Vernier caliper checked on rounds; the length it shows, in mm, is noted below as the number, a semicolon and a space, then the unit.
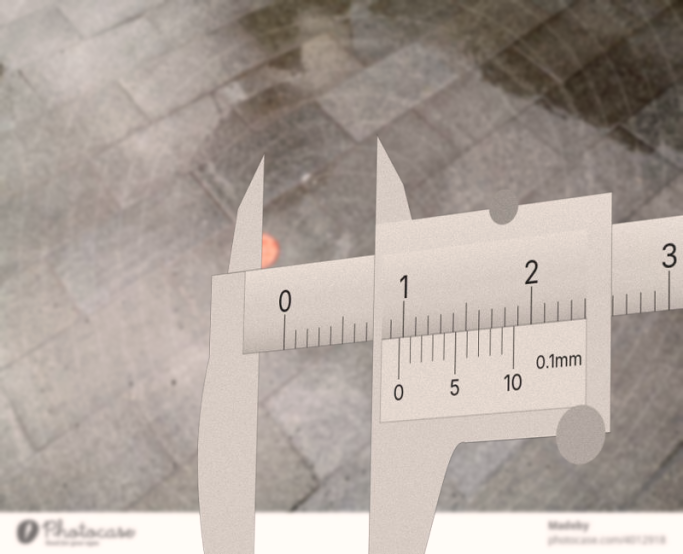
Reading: 9.7; mm
